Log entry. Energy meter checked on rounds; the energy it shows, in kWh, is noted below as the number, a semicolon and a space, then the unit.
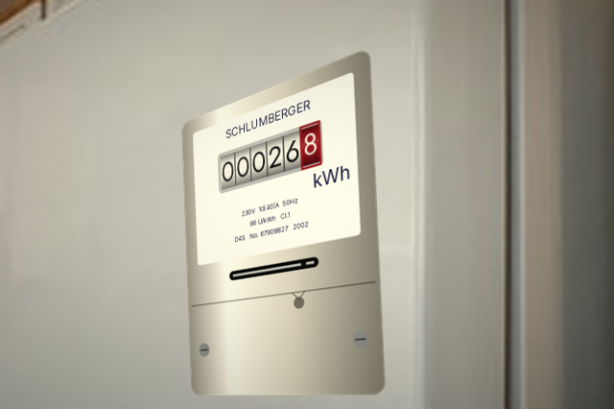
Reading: 26.8; kWh
